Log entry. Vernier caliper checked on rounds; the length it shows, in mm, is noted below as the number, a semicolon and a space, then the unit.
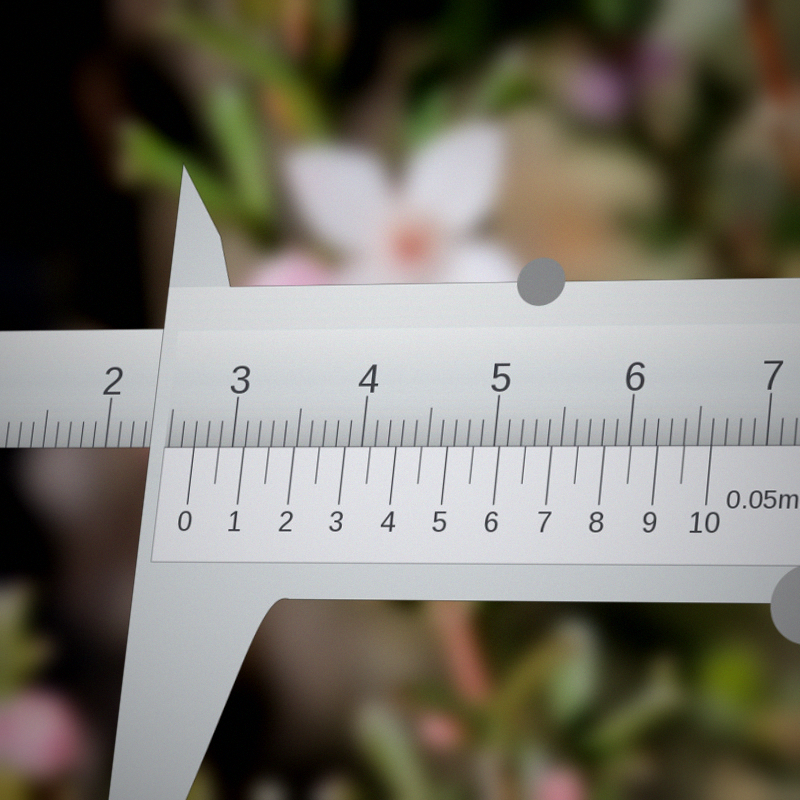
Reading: 27.0; mm
